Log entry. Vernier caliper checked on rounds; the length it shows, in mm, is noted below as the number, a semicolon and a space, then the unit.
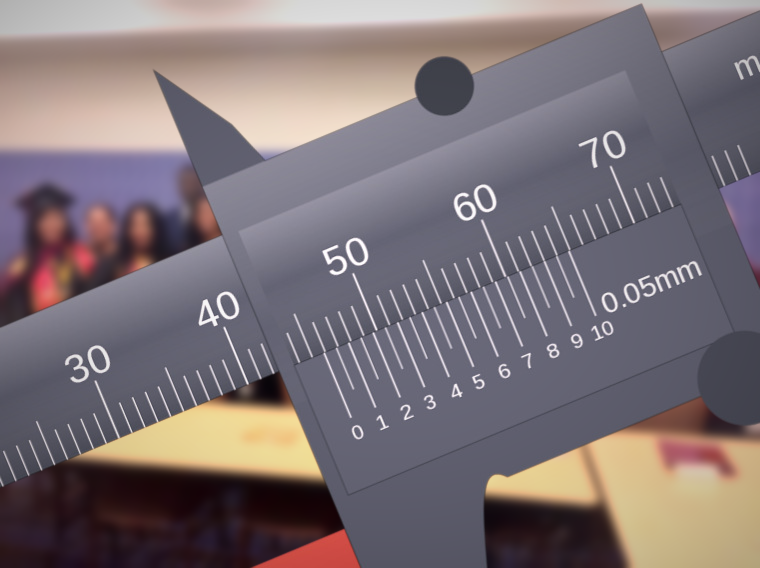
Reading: 45.9; mm
